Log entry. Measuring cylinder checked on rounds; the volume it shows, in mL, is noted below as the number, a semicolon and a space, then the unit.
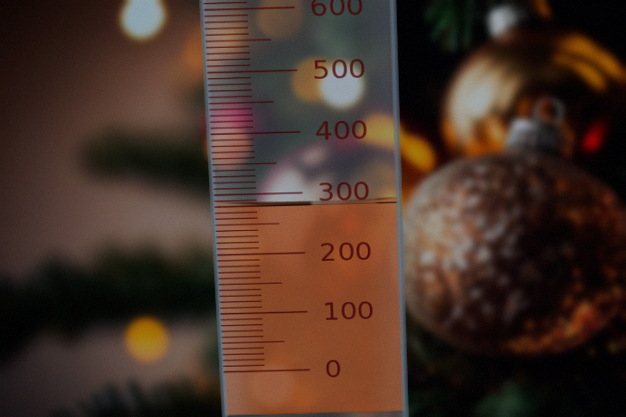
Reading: 280; mL
